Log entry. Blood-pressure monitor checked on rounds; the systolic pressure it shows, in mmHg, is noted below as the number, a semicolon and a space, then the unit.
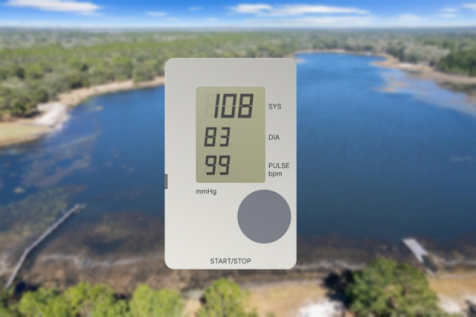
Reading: 108; mmHg
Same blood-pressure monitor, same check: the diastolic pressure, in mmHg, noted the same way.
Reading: 83; mmHg
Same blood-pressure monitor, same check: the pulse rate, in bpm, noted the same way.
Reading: 99; bpm
